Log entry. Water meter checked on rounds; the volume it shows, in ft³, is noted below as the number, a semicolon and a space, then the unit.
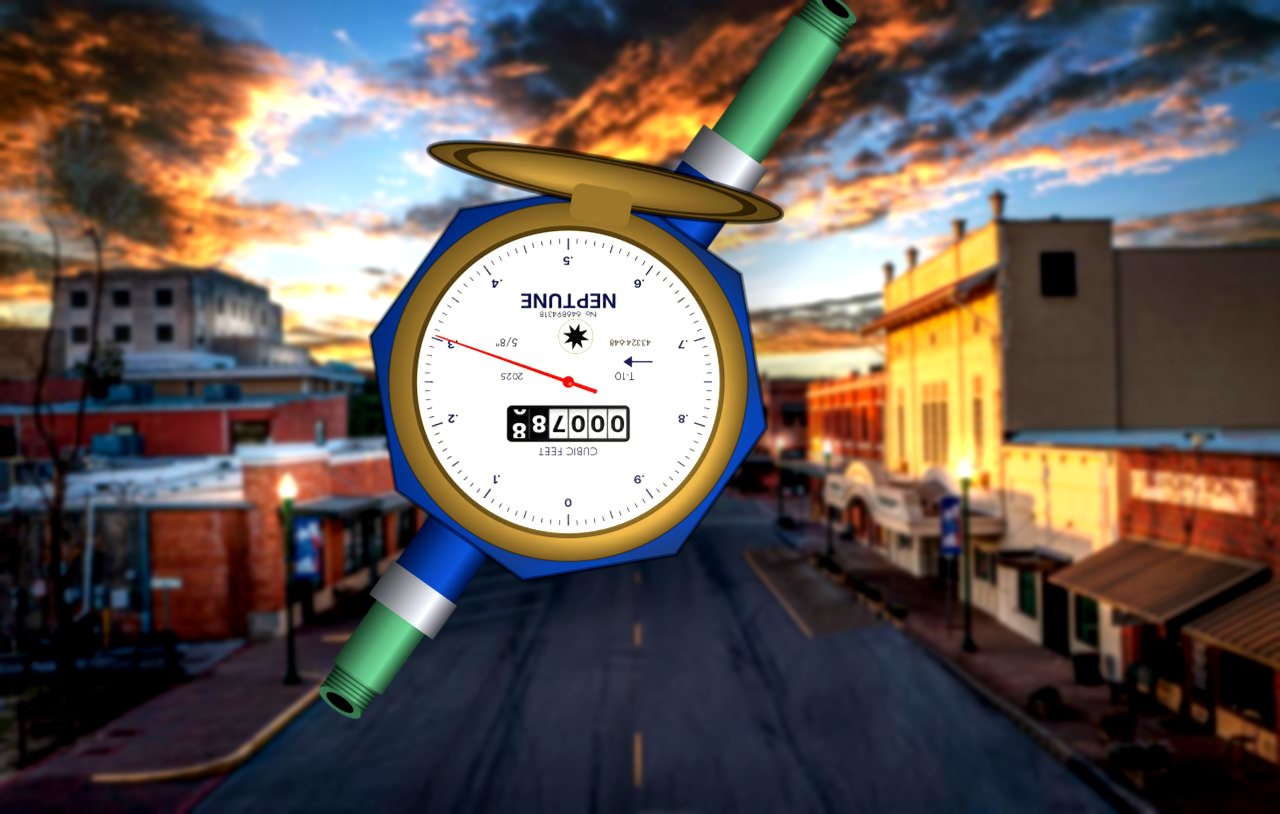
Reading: 788.30; ft³
